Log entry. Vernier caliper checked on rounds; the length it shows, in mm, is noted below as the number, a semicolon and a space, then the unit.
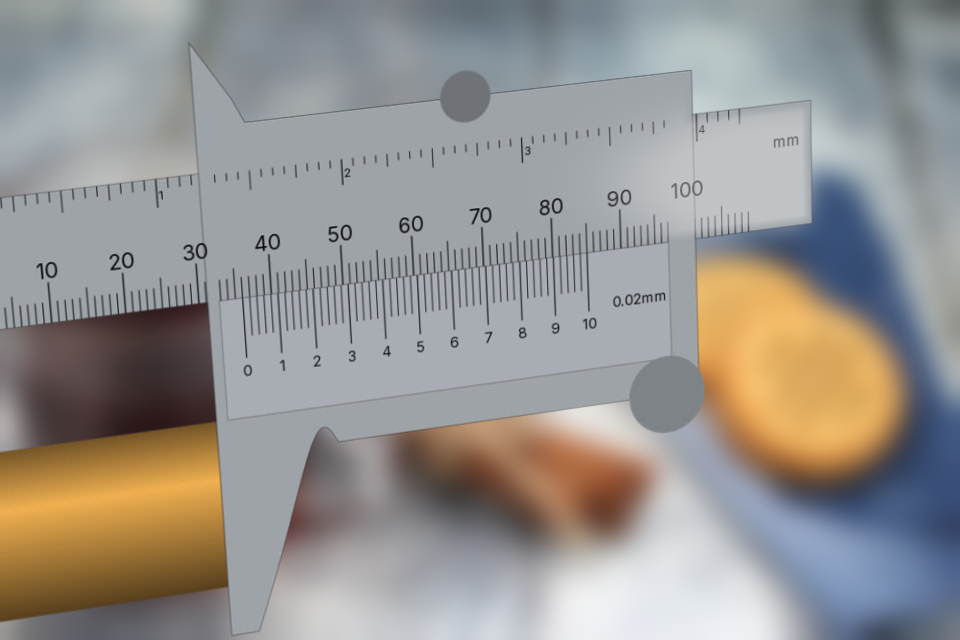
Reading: 36.0; mm
